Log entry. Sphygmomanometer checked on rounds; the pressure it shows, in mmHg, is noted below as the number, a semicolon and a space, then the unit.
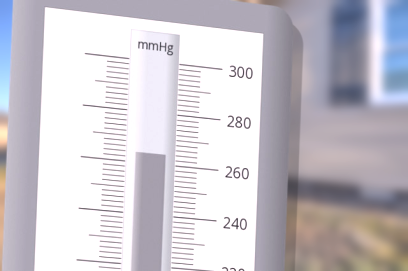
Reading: 264; mmHg
